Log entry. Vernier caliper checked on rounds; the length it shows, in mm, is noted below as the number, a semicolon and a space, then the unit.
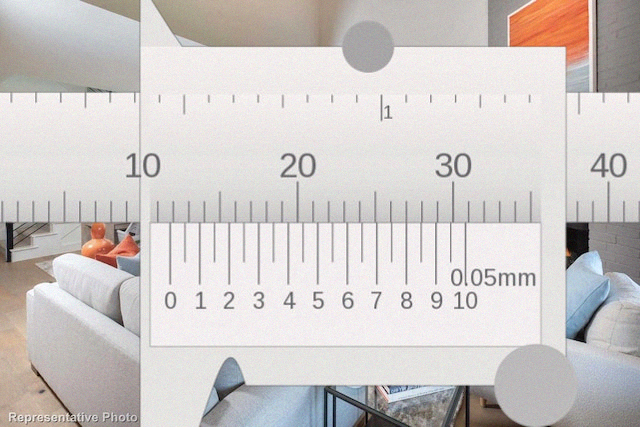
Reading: 11.8; mm
